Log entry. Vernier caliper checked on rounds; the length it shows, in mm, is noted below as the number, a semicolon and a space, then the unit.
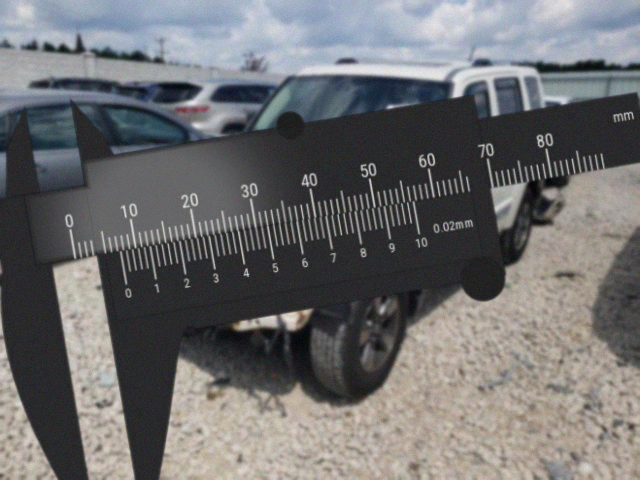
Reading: 7.5; mm
